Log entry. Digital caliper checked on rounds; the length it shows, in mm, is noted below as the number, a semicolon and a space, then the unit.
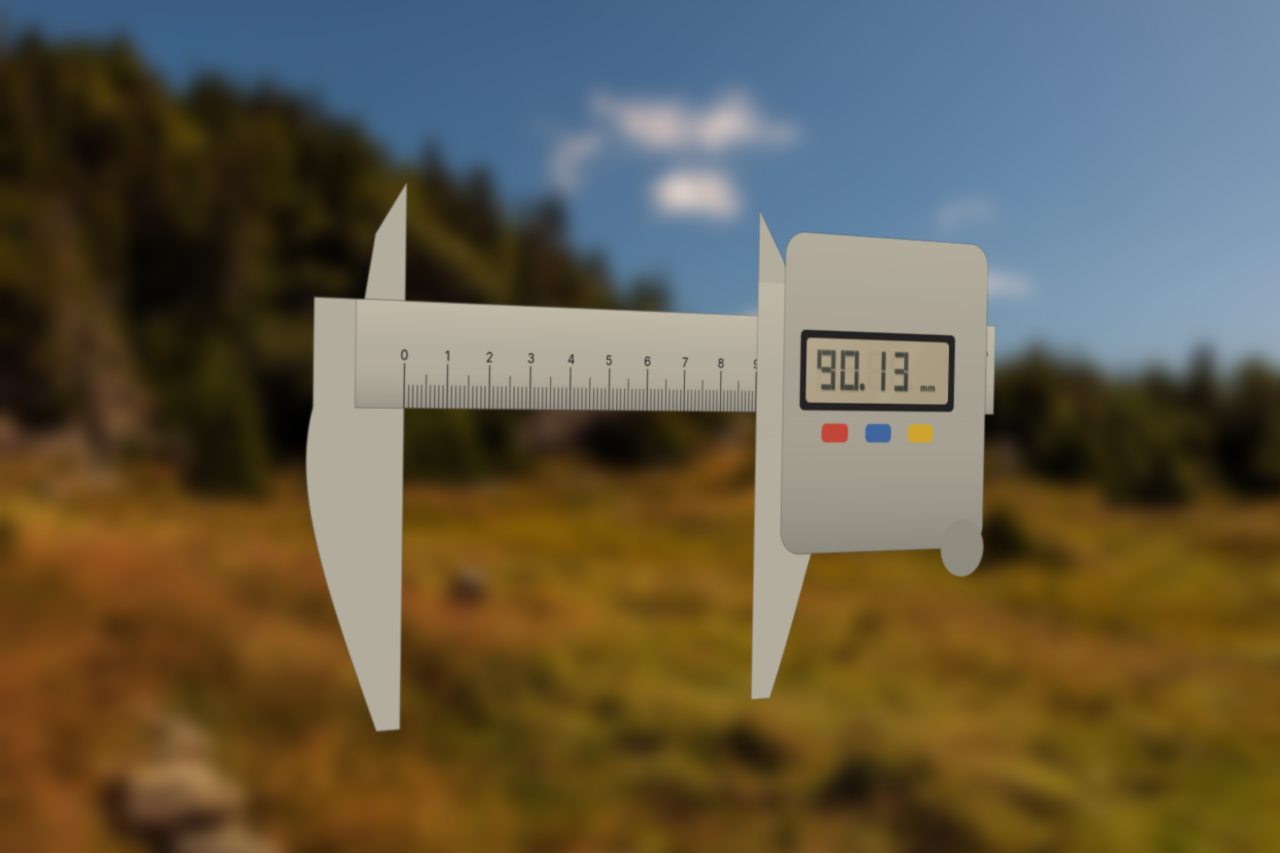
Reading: 90.13; mm
